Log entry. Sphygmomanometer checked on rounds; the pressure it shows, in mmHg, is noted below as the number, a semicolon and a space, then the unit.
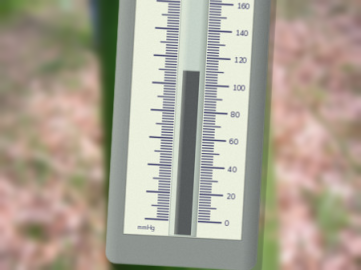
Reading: 110; mmHg
